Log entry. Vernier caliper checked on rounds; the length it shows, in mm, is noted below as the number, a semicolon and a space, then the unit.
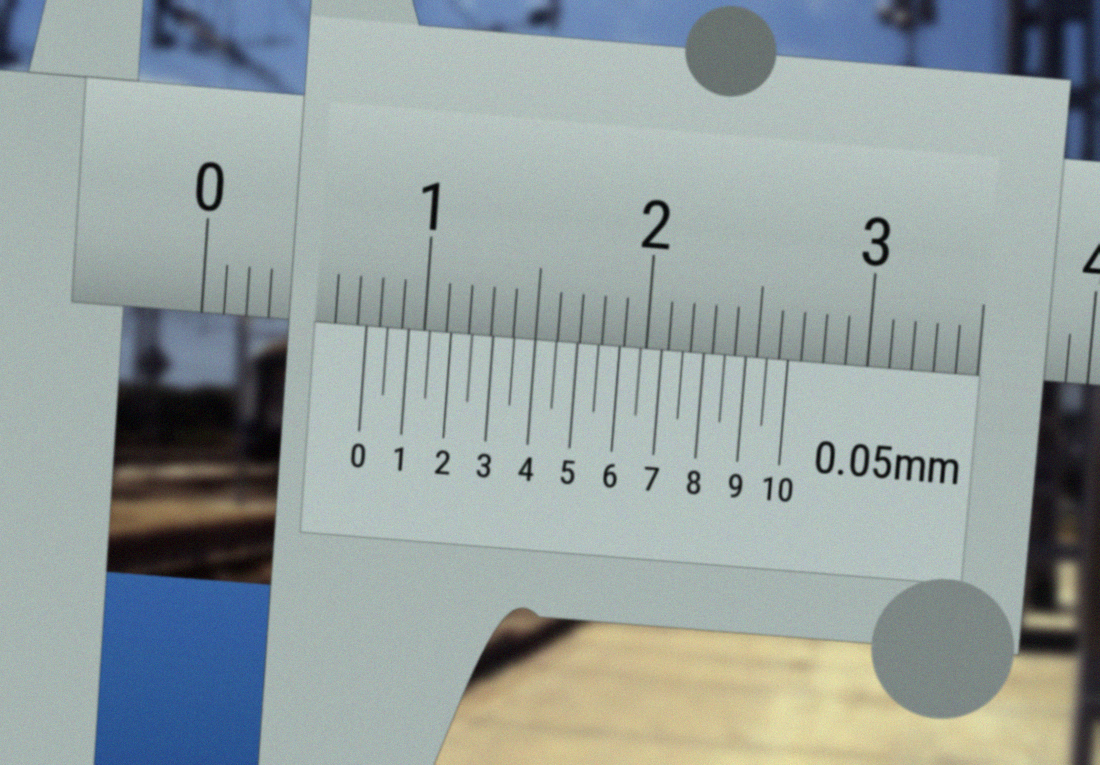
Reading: 7.4; mm
